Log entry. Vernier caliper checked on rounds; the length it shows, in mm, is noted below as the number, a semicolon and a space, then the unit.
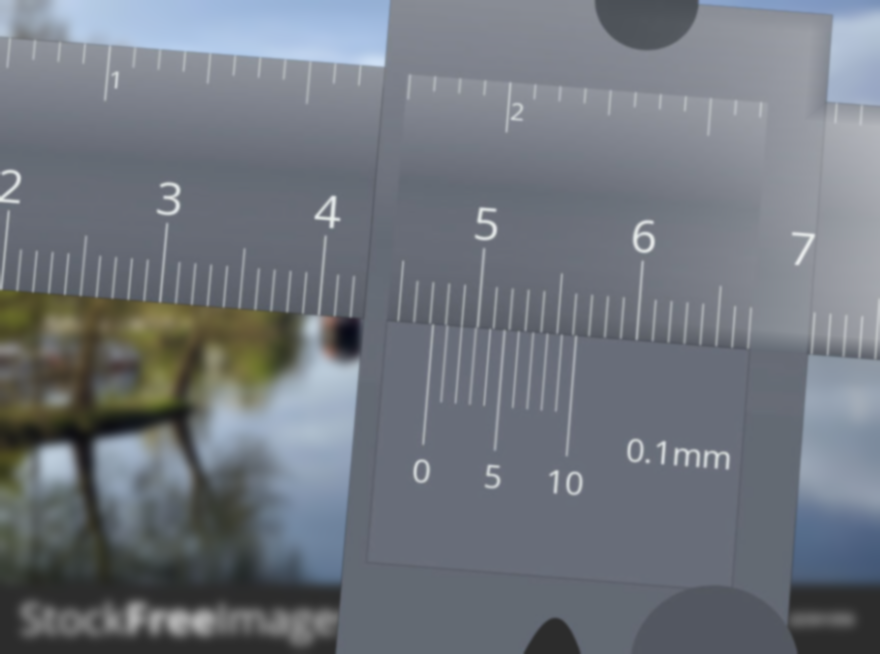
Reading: 47.2; mm
